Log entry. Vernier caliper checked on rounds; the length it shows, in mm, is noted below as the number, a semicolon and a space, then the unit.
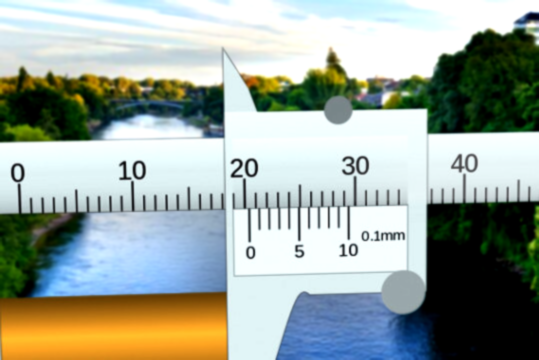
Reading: 20.4; mm
